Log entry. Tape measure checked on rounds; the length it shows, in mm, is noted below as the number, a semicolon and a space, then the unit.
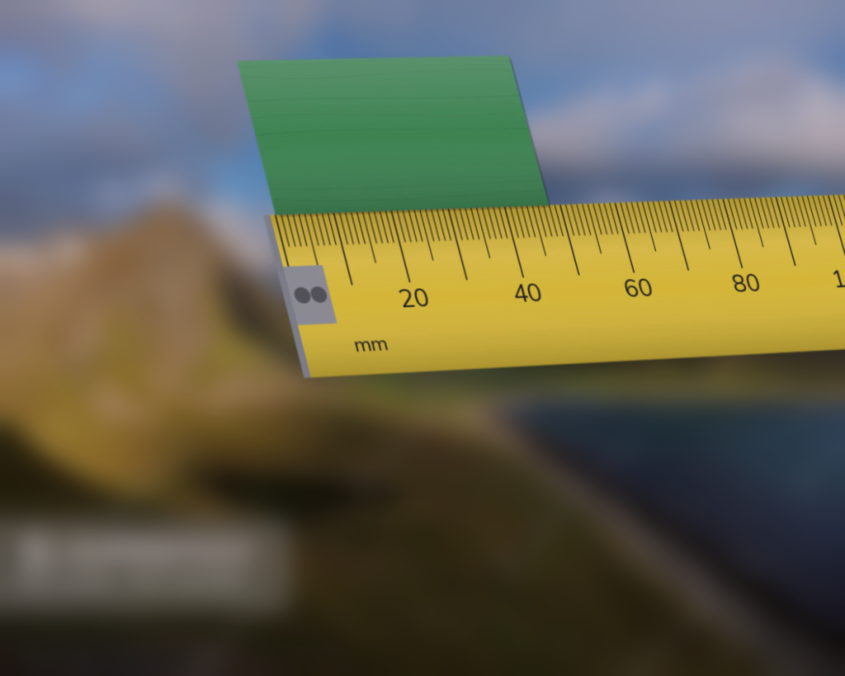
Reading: 48; mm
